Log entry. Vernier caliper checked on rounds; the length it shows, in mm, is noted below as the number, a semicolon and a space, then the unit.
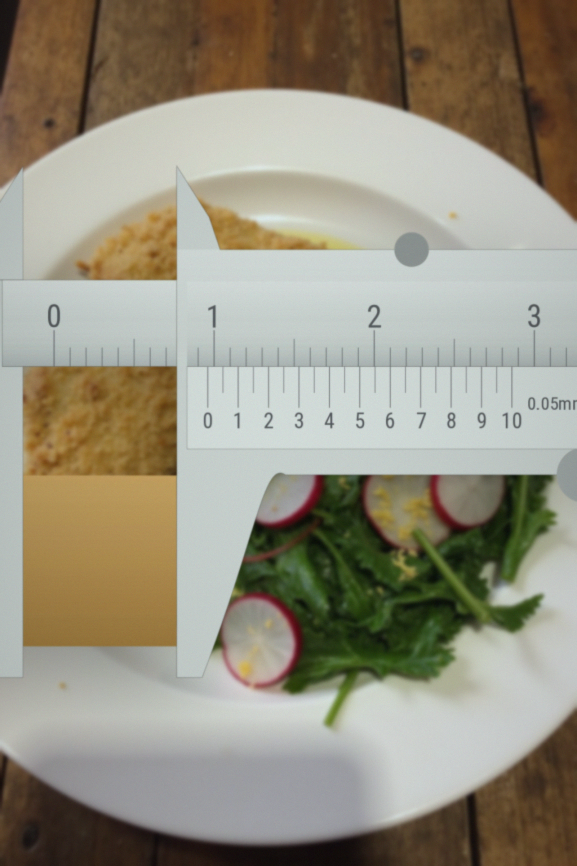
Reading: 9.6; mm
